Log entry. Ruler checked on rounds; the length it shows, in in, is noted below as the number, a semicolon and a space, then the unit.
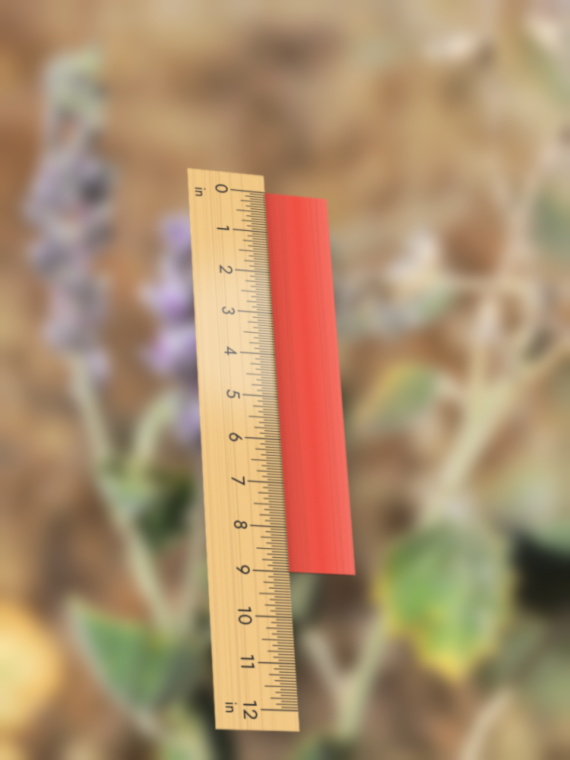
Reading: 9; in
